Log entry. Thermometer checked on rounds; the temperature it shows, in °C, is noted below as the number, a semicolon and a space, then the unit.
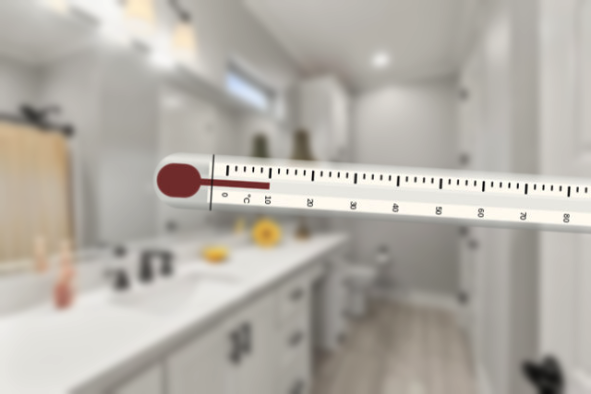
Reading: 10; °C
